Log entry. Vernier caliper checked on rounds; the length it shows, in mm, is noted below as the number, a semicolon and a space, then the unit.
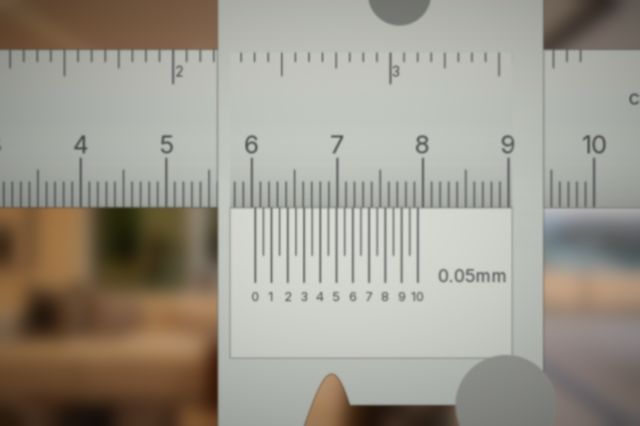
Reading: 60.4; mm
